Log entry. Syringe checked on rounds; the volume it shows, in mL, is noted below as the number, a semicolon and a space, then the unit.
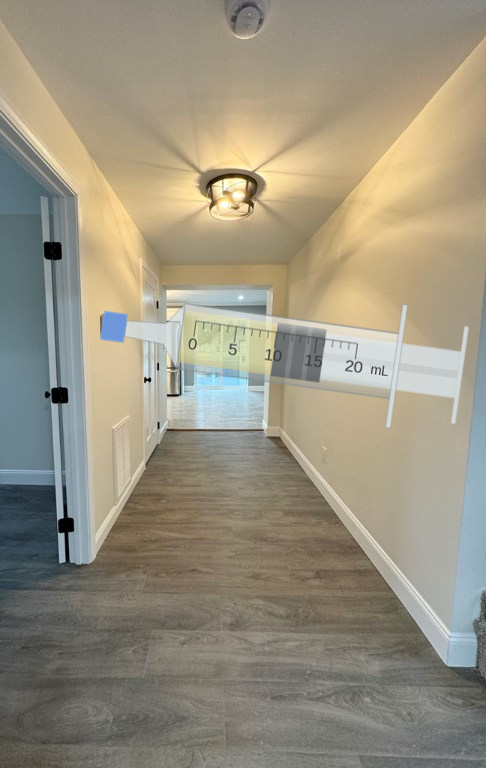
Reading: 10; mL
